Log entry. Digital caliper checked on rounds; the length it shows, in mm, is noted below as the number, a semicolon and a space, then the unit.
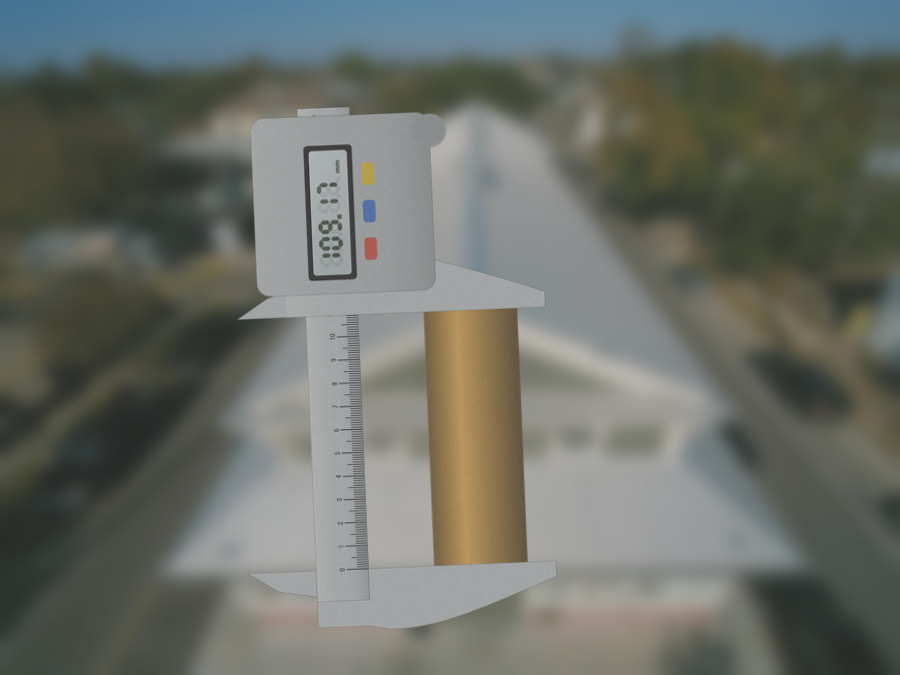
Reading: 109.17; mm
